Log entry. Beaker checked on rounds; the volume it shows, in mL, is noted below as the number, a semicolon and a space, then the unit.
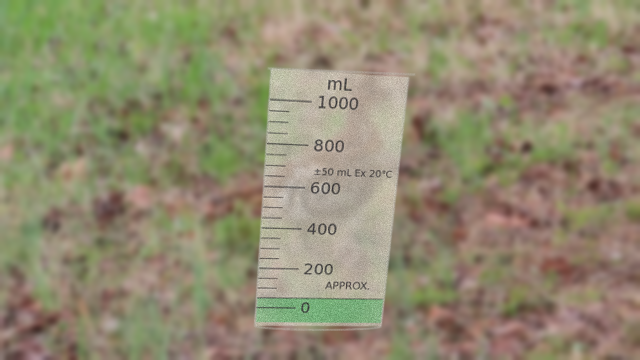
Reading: 50; mL
